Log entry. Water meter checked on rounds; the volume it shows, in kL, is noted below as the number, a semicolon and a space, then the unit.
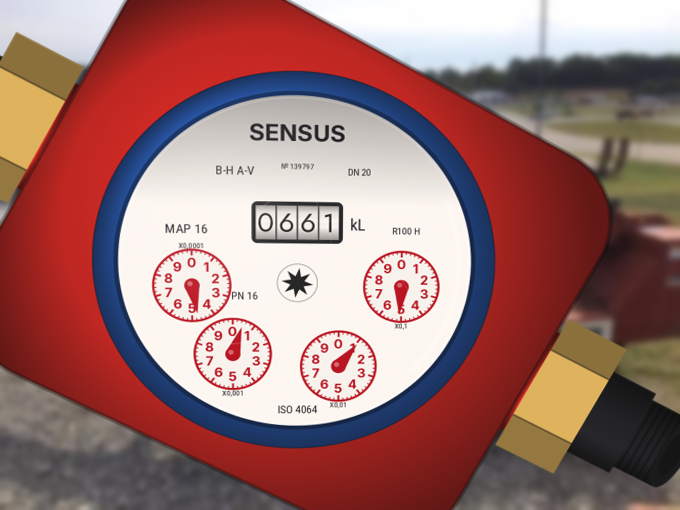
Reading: 661.5104; kL
